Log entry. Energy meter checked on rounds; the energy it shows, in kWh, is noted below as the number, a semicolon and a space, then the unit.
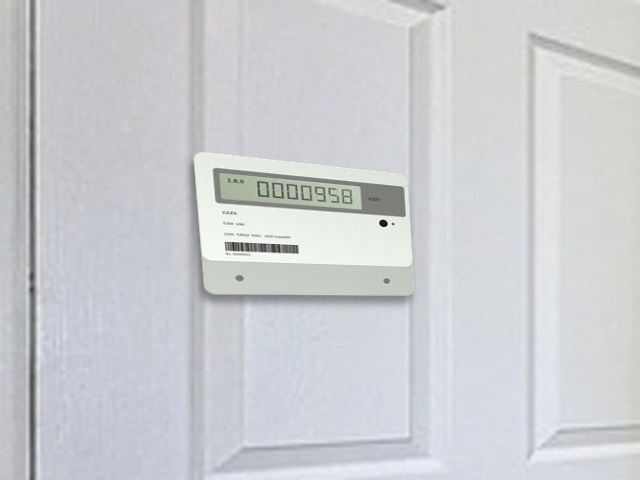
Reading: 958; kWh
